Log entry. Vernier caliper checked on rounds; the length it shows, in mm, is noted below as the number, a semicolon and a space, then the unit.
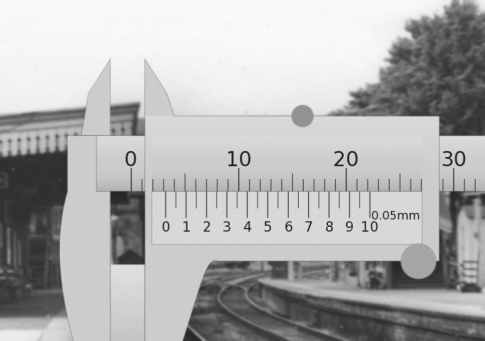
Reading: 3.2; mm
